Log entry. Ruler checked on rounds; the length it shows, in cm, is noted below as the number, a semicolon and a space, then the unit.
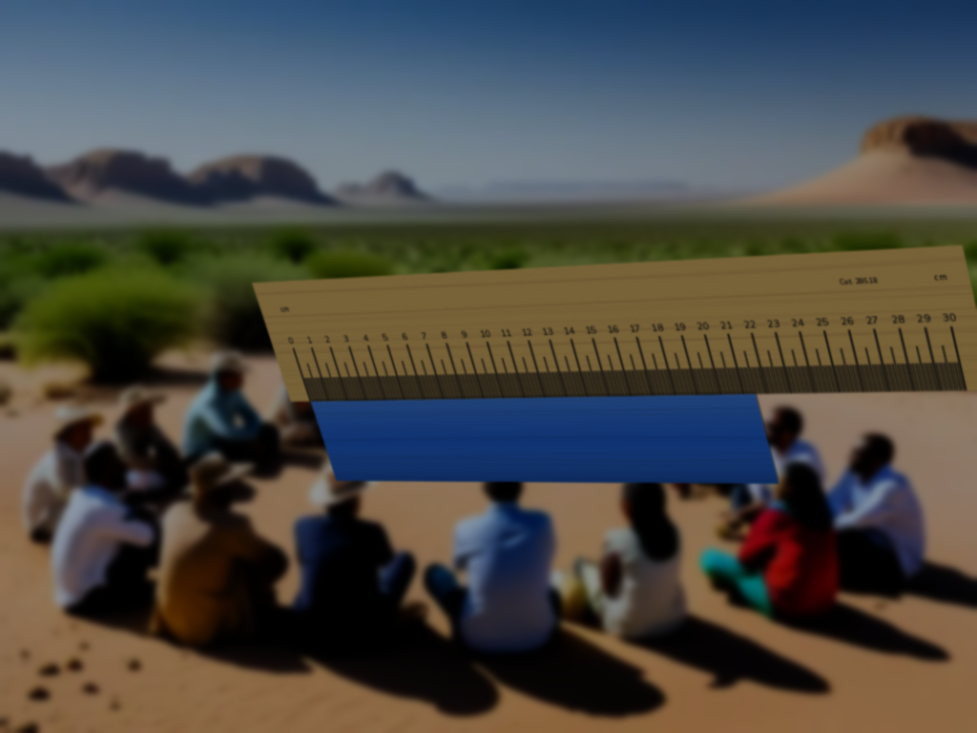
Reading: 21.5; cm
